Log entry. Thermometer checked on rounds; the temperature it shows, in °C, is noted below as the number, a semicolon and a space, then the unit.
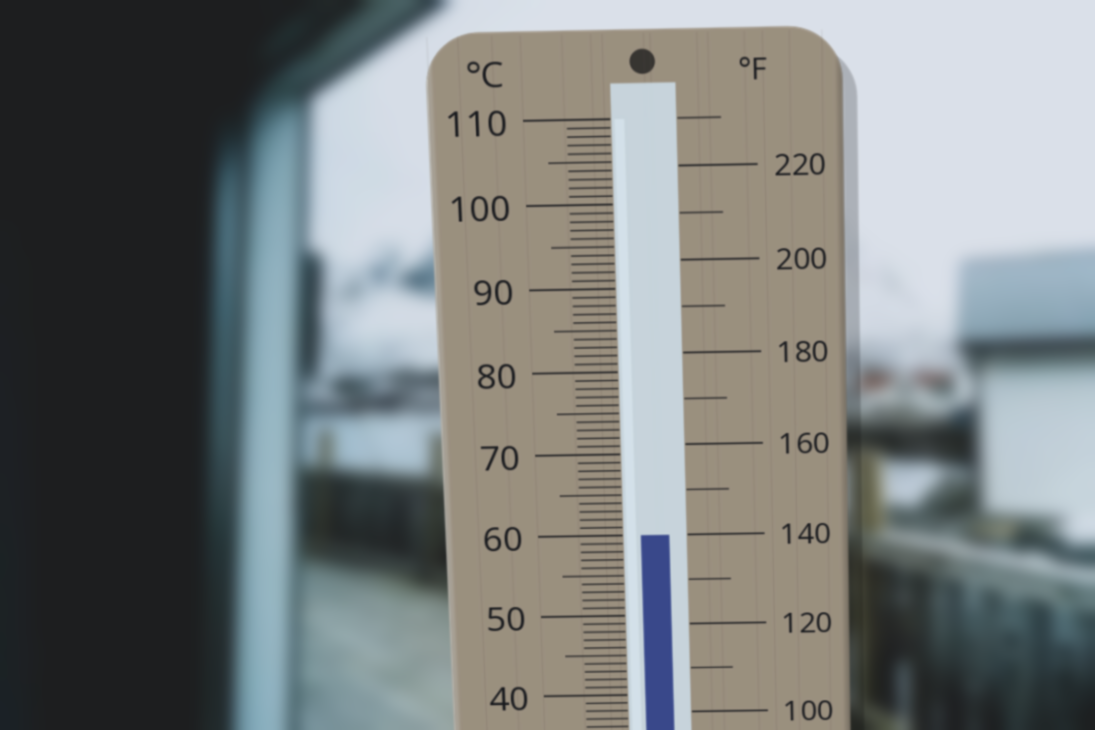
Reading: 60; °C
